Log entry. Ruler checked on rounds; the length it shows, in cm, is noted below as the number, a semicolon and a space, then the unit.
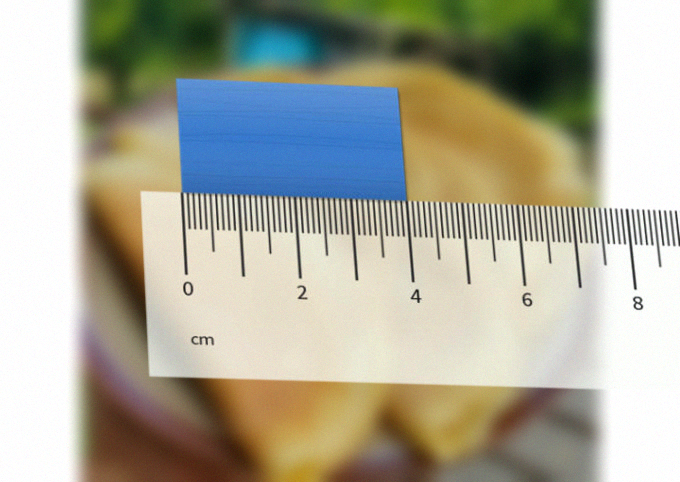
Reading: 4; cm
